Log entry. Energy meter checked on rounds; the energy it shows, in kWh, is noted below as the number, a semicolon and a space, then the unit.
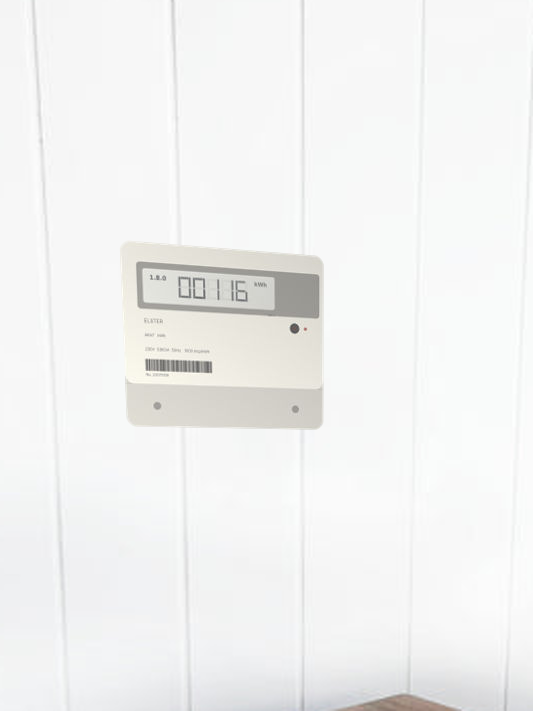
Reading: 116; kWh
